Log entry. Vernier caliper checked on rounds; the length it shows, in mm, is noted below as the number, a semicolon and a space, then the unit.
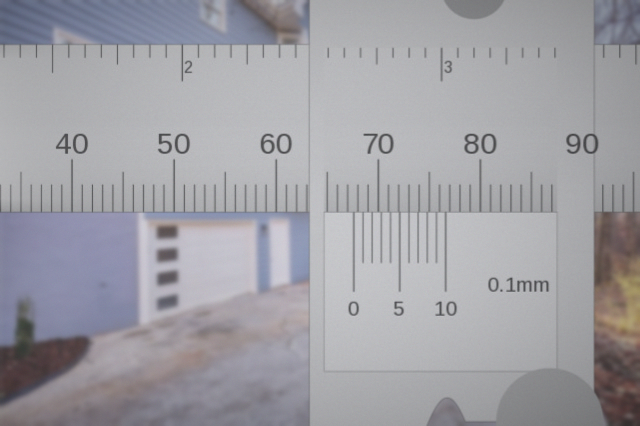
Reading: 67.6; mm
